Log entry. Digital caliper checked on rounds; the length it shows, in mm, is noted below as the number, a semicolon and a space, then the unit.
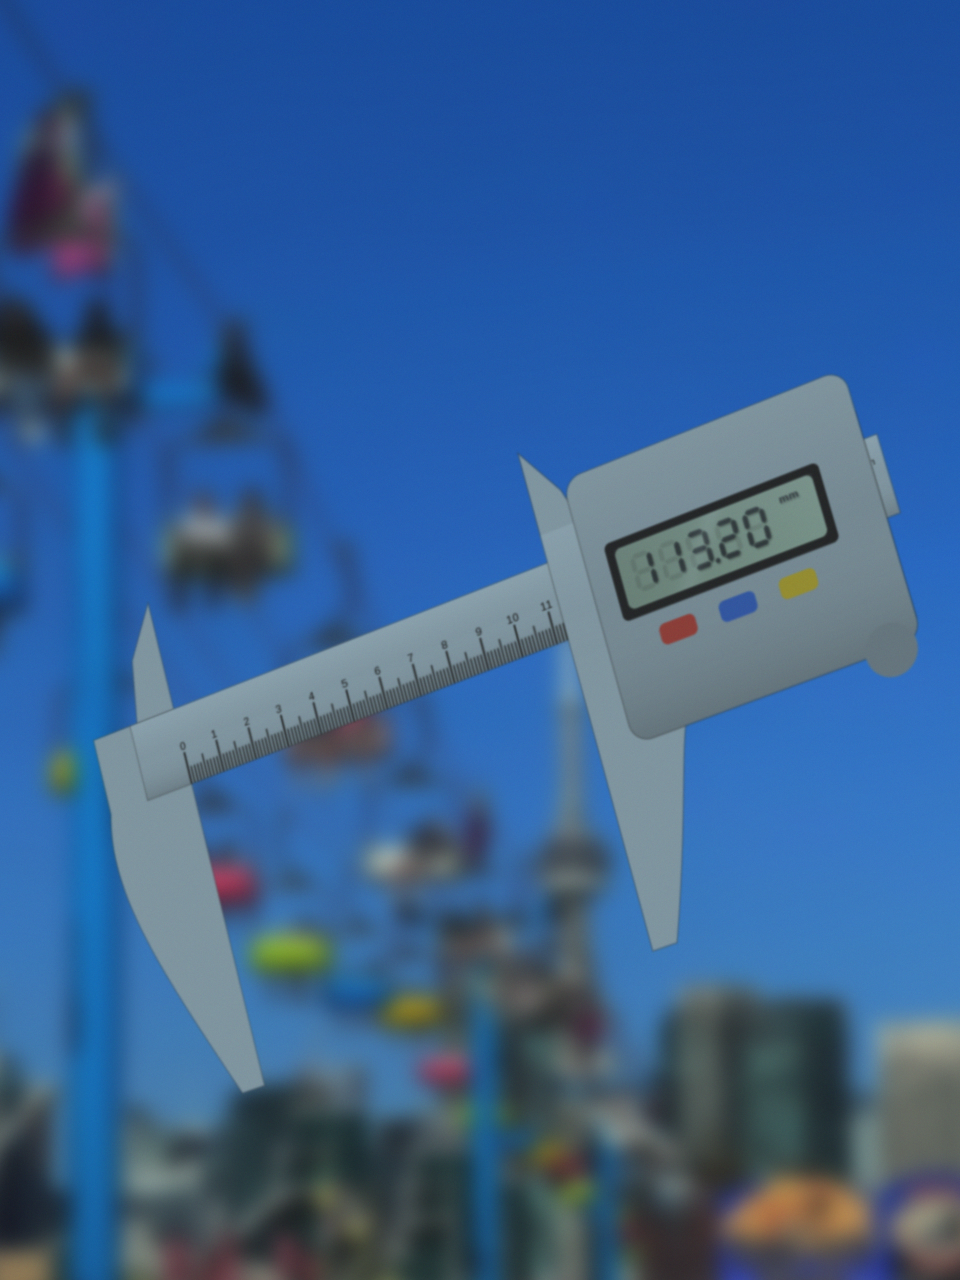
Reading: 113.20; mm
